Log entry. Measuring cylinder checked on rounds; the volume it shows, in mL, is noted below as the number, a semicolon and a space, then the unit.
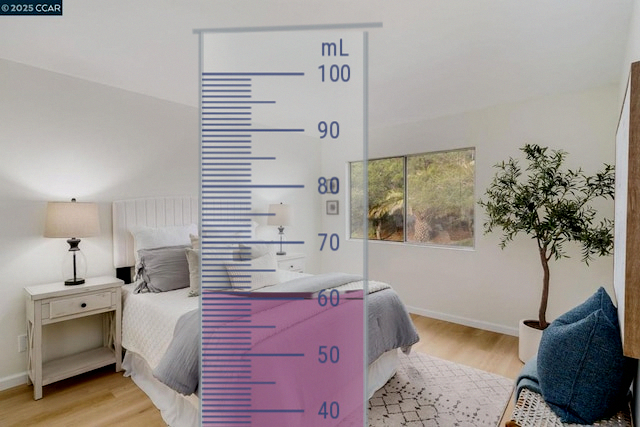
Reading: 60; mL
